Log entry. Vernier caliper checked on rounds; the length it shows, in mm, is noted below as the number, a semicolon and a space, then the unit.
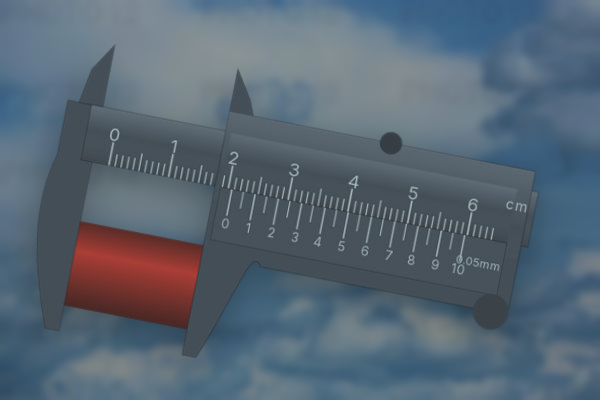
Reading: 20.6; mm
